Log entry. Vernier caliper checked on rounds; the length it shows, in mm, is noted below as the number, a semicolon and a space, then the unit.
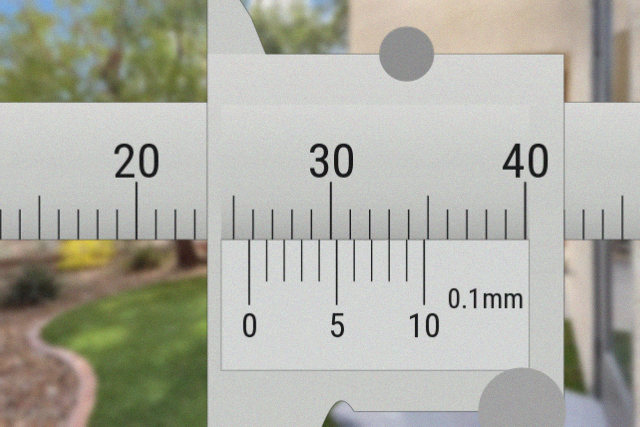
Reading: 25.8; mm
